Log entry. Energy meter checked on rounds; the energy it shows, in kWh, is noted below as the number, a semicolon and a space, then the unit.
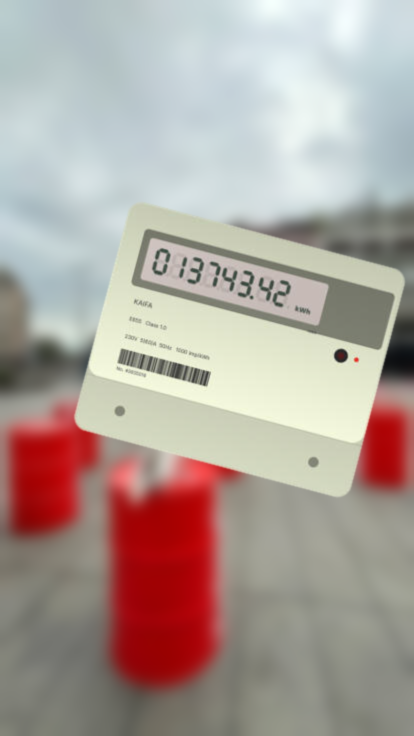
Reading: 13743.42; kWh
